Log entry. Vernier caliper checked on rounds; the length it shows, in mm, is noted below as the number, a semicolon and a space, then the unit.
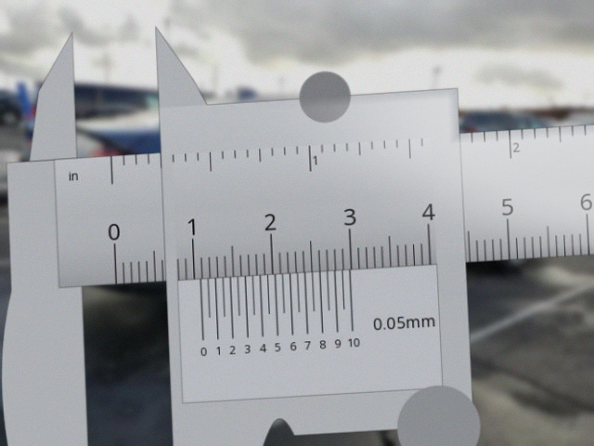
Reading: 10.8; mm
